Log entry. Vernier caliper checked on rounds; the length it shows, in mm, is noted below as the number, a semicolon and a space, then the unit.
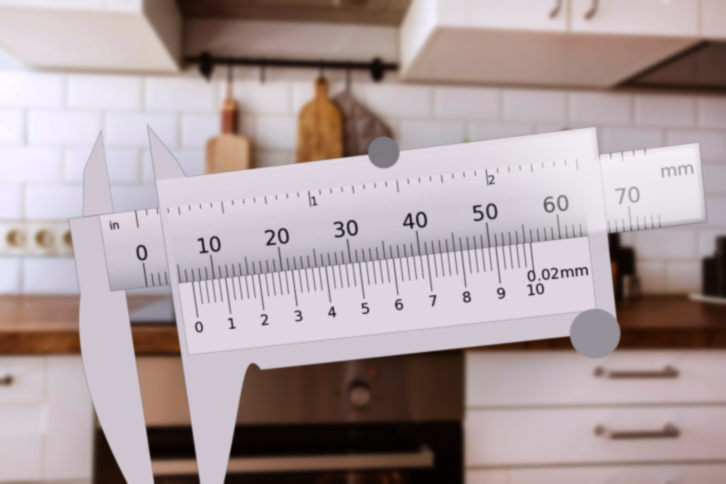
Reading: 6.8; mm
